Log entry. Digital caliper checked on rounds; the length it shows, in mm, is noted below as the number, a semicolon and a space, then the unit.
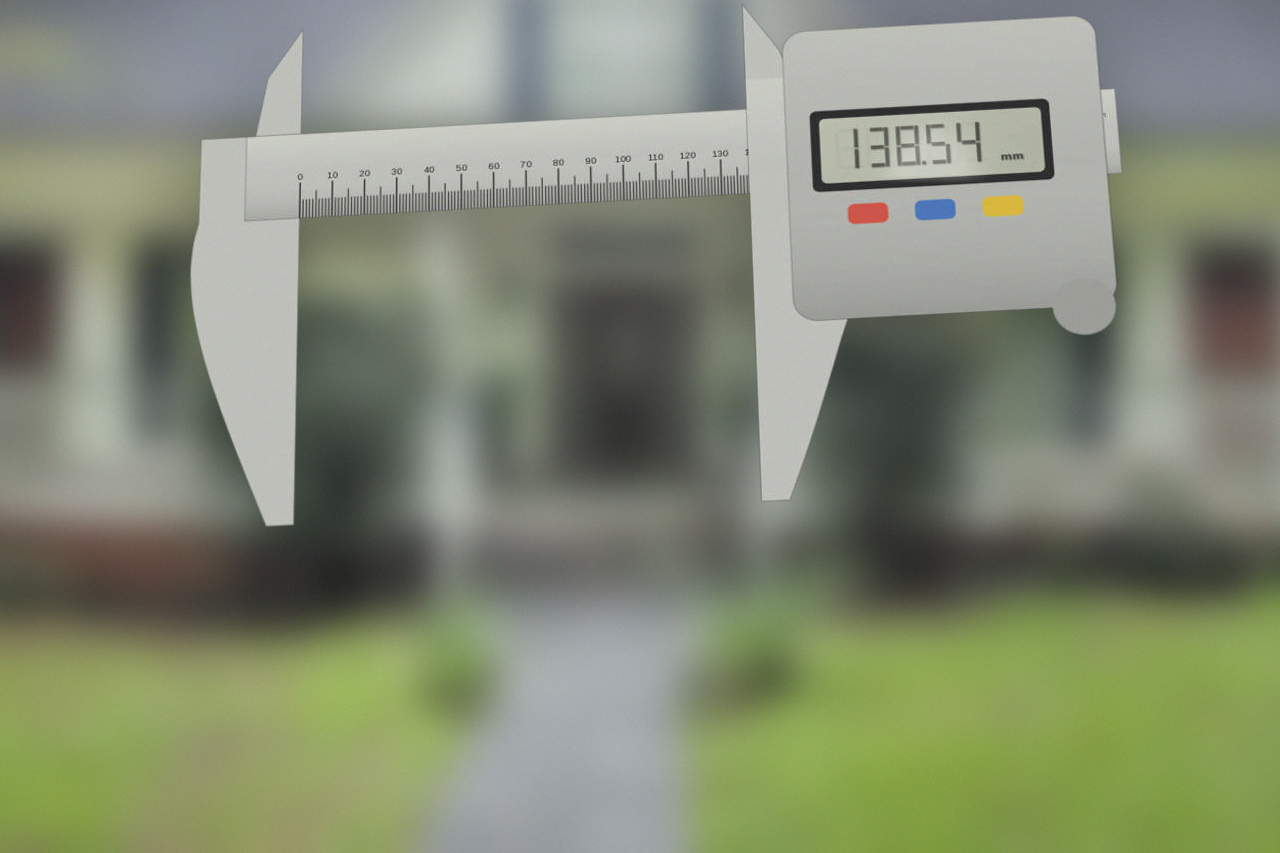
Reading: 138.54; mm
